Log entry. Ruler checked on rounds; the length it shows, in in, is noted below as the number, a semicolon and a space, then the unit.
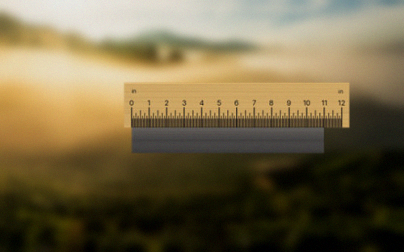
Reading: 11; in
